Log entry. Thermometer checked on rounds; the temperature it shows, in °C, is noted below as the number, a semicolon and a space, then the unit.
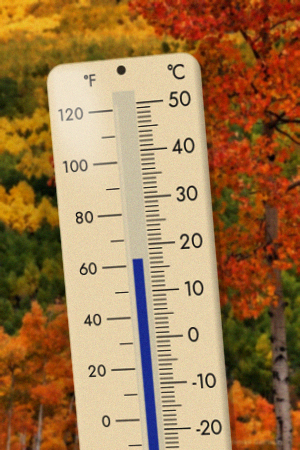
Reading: 17; °C
